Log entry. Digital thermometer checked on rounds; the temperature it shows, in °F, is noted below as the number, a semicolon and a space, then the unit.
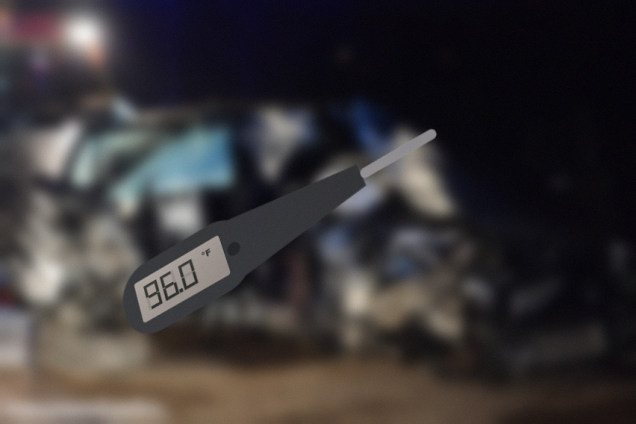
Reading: 96.0; °F
